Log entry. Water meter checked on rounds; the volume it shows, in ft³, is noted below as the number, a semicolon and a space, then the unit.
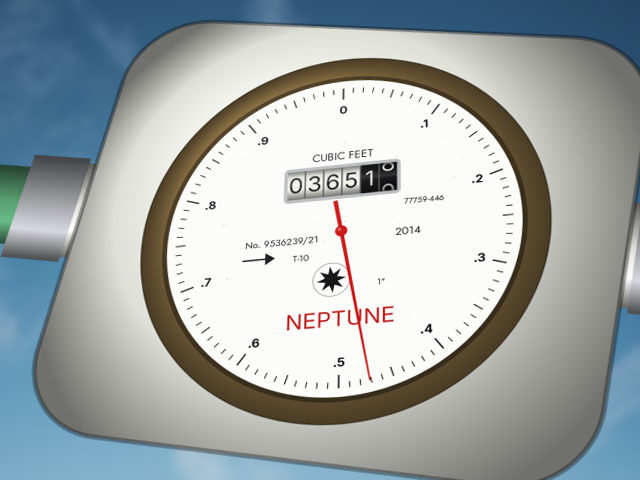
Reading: 36518.47; ft³
